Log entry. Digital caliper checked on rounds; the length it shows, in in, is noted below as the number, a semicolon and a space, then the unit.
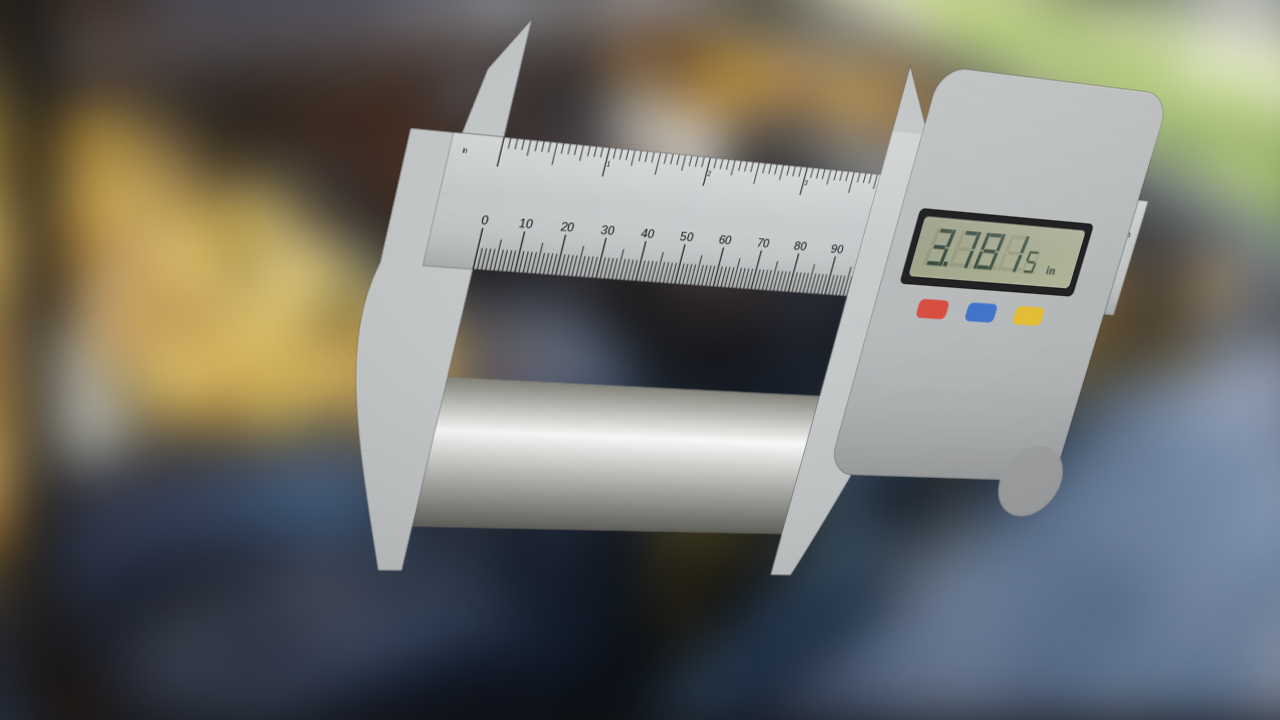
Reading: 3.7815; in
